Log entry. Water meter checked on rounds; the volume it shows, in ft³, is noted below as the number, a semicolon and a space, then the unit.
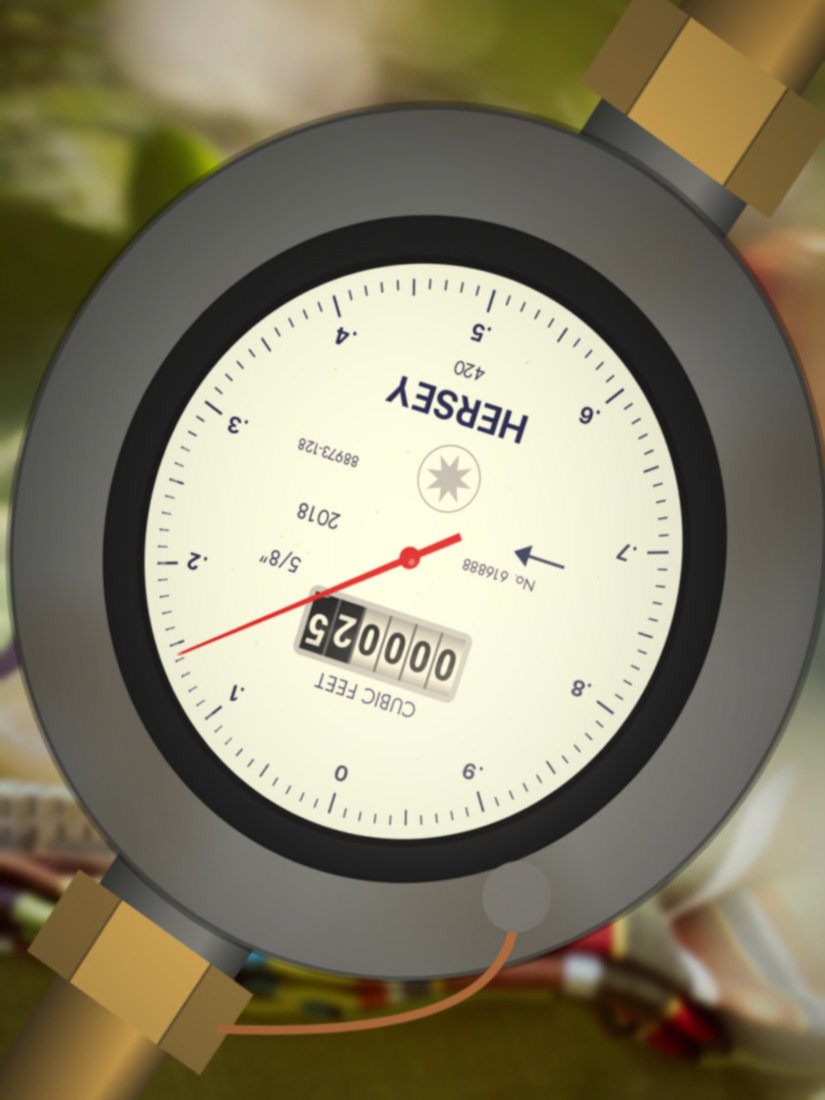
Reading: 25.14; ft³
